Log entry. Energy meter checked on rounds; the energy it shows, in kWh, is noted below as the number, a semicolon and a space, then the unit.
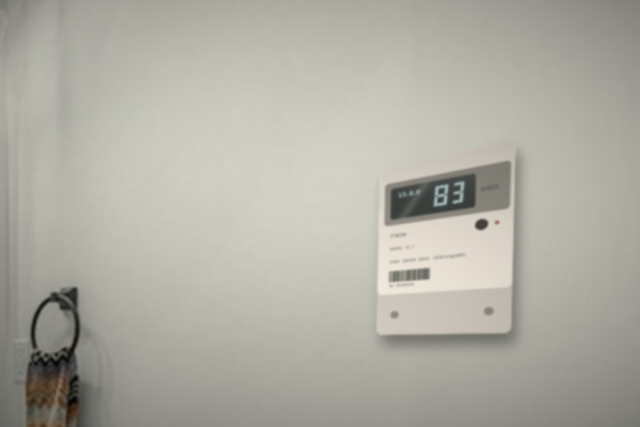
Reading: 83; kWh
